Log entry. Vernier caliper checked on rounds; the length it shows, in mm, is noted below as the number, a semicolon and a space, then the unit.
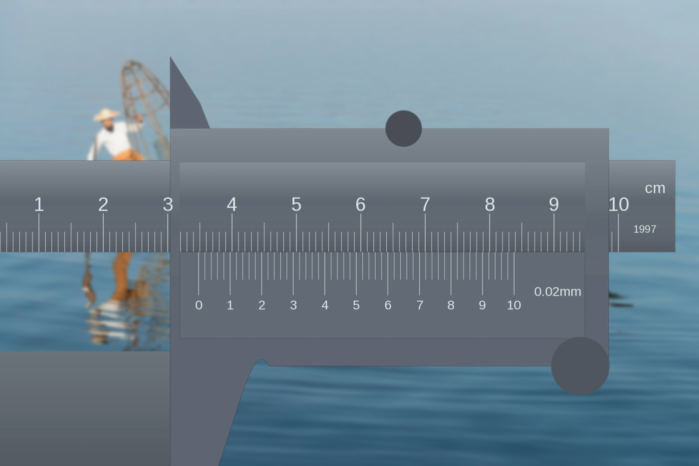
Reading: 34.8; mm
